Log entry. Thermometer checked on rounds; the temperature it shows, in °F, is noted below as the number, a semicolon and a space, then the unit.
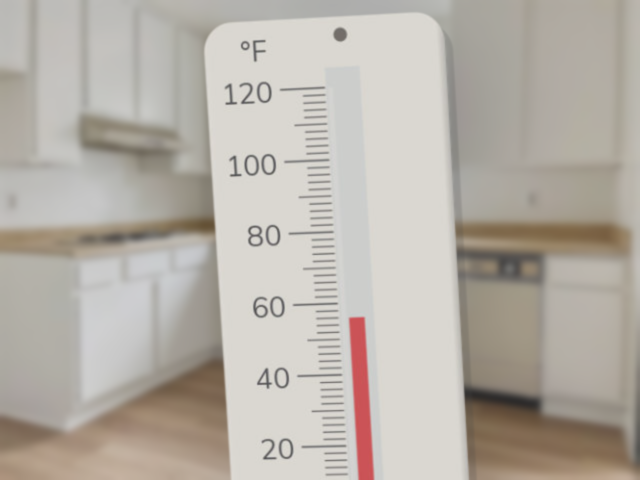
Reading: 56; °F
